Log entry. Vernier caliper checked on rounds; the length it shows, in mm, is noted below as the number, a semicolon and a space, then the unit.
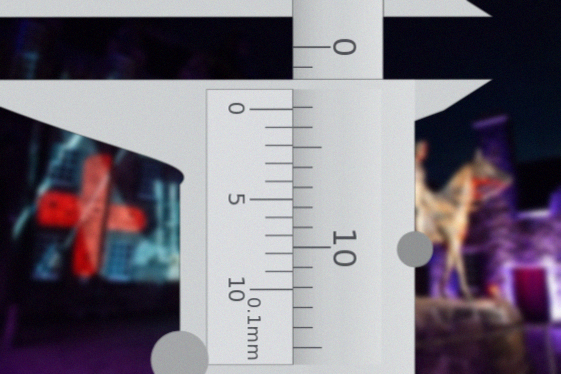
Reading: 3.1; mm
